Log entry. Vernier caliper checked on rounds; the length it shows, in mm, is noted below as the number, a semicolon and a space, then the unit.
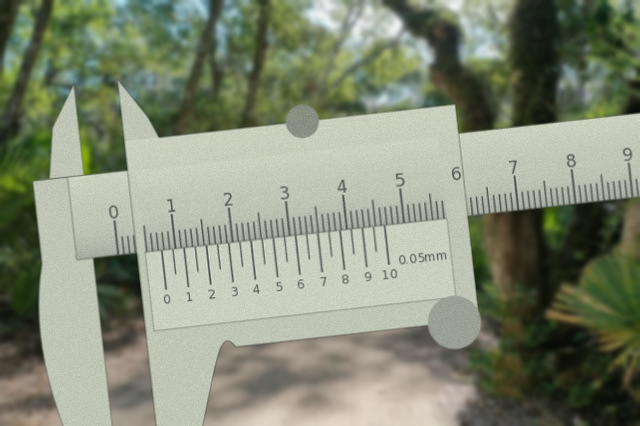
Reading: 7.6; mm
